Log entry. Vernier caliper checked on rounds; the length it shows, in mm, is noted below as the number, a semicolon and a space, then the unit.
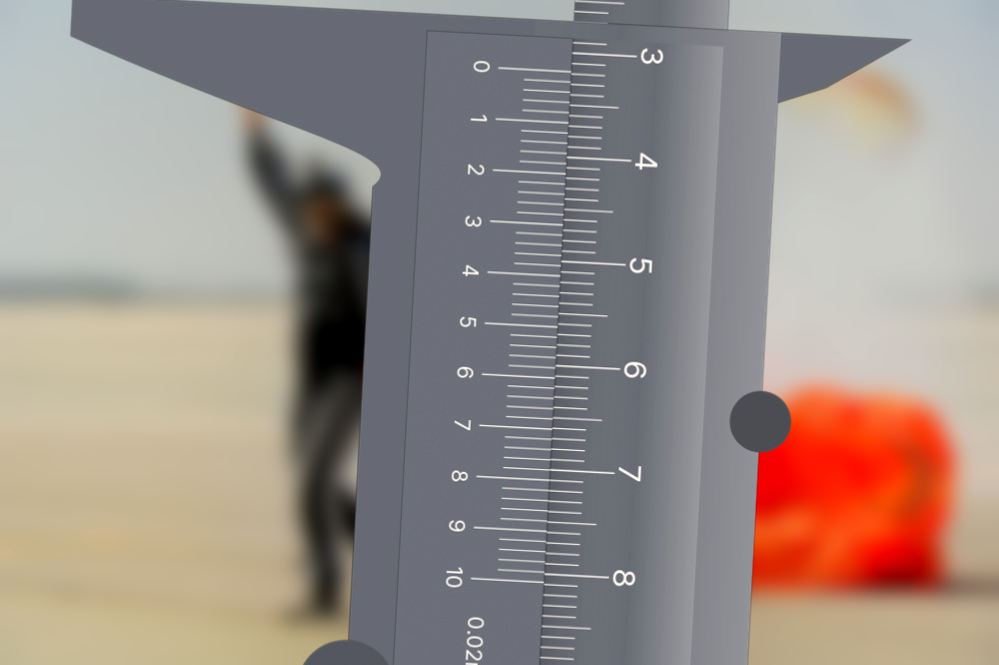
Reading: 31.8; mm
